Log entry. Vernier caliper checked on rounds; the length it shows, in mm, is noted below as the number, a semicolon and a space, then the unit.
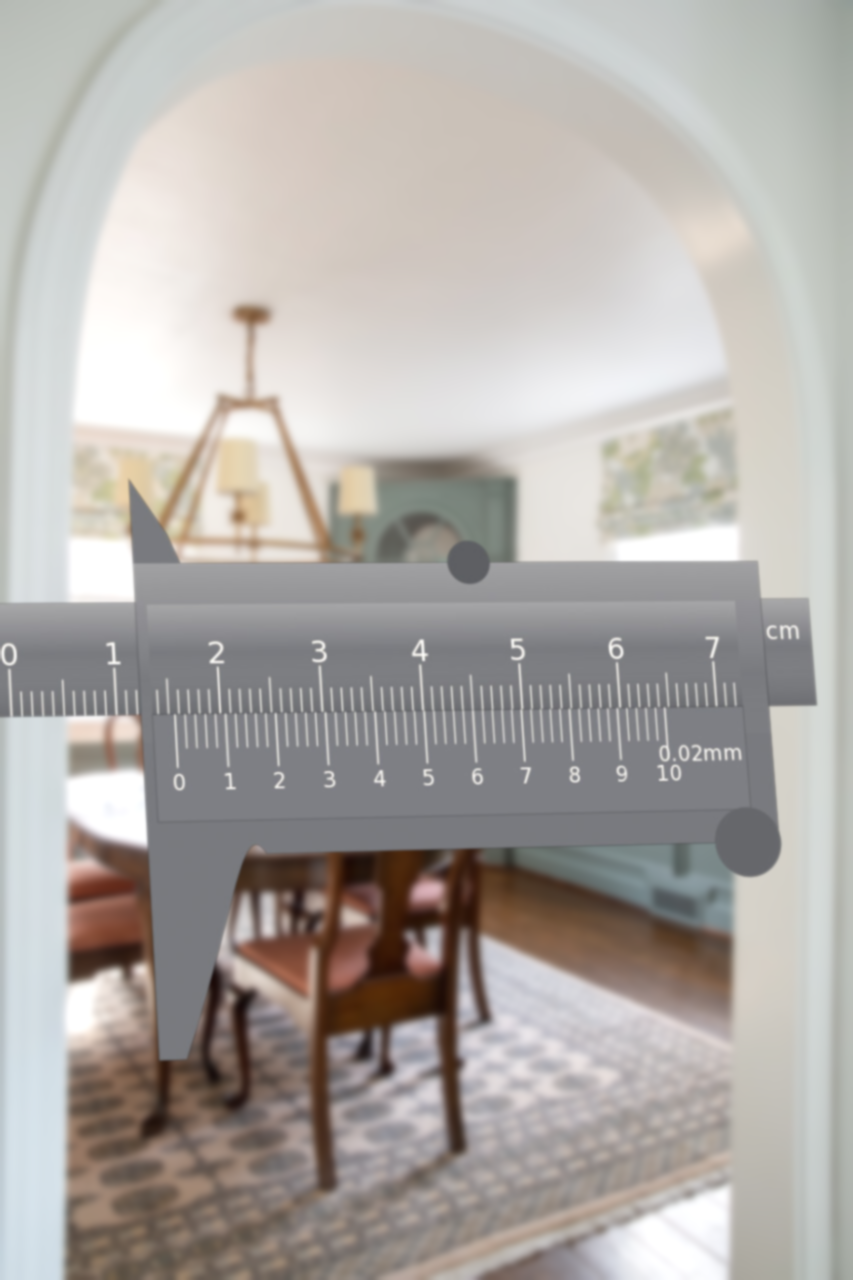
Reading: 15.6; mm
